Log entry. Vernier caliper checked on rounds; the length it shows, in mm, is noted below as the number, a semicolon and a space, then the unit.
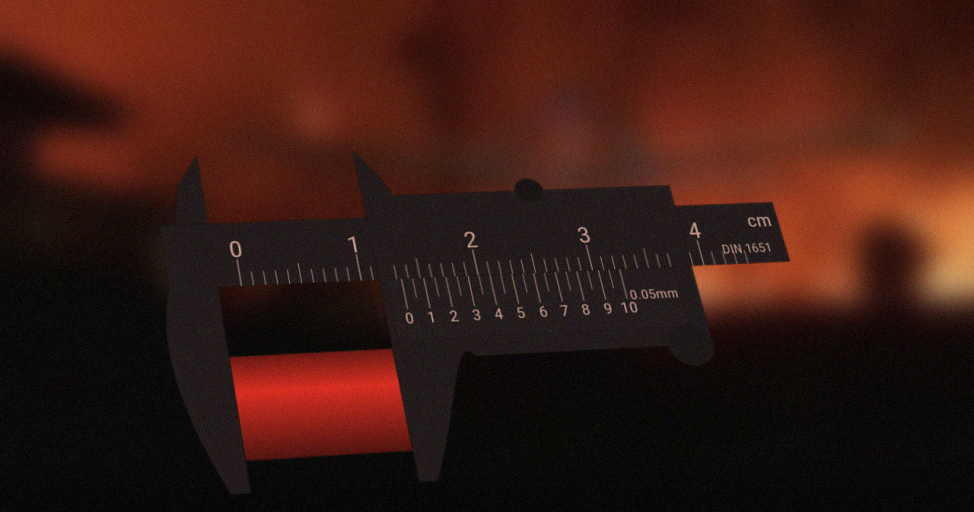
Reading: 13.4; mm
